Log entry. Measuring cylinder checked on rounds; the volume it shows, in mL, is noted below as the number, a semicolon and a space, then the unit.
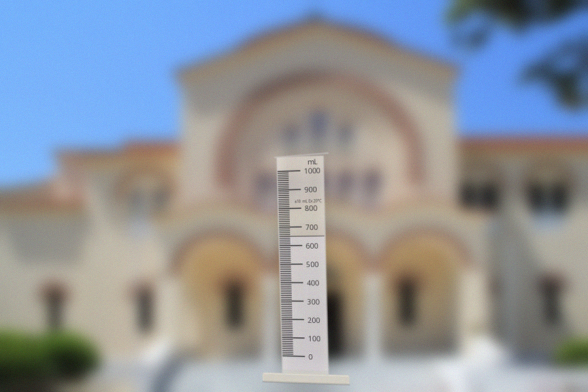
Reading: 650; mL
